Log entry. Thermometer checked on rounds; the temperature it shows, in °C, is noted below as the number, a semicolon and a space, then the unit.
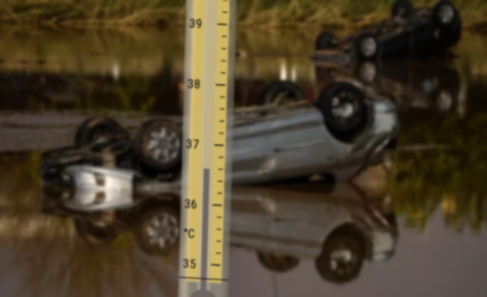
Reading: 36.6; °C
